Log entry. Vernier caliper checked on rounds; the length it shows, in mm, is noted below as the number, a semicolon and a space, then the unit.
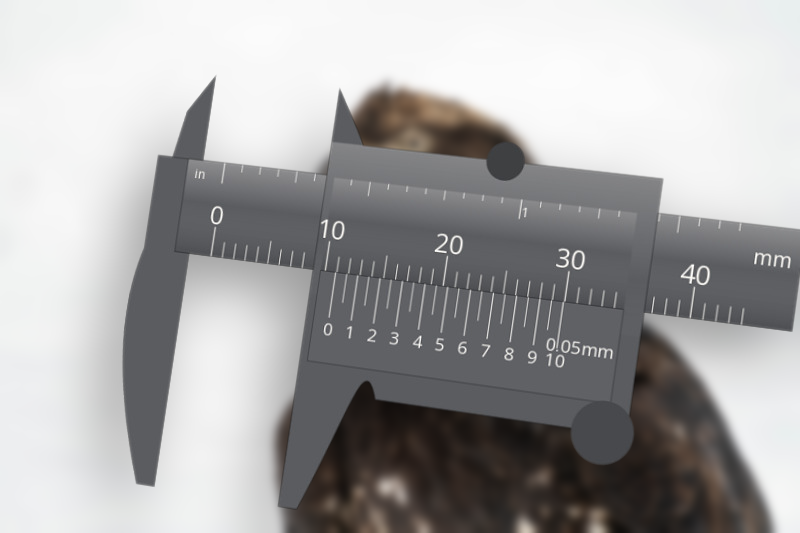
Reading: 10.9; mm
